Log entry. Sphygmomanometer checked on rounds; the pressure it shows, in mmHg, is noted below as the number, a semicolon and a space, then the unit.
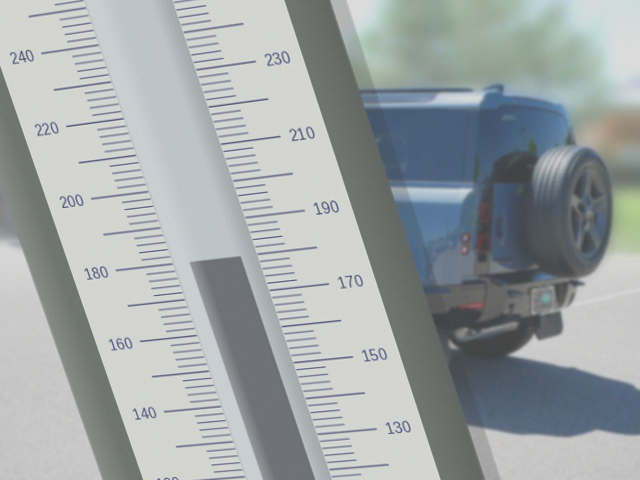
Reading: 180; mmHg
